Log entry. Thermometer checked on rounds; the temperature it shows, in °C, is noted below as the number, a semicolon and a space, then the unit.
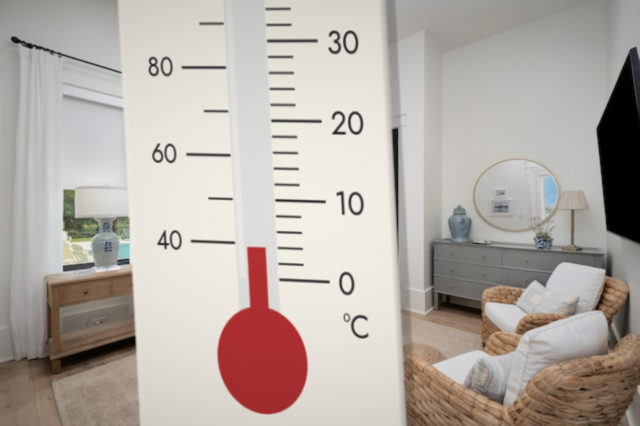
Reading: 4; °C
